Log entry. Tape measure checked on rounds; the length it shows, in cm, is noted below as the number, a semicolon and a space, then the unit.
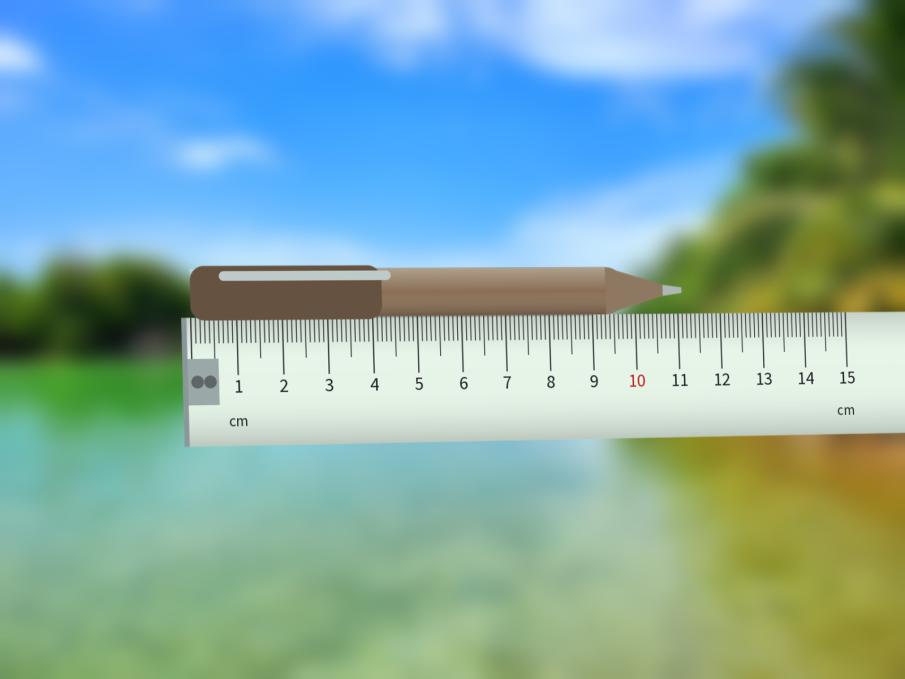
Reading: 11.1; cm
